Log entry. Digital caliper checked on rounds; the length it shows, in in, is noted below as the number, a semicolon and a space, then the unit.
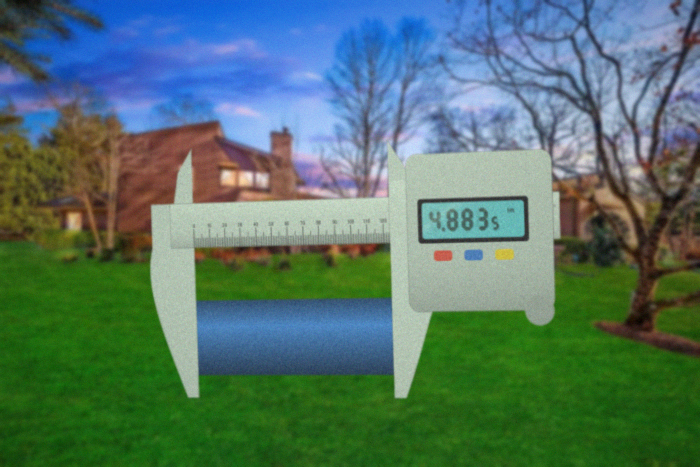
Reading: 4.8835; in
